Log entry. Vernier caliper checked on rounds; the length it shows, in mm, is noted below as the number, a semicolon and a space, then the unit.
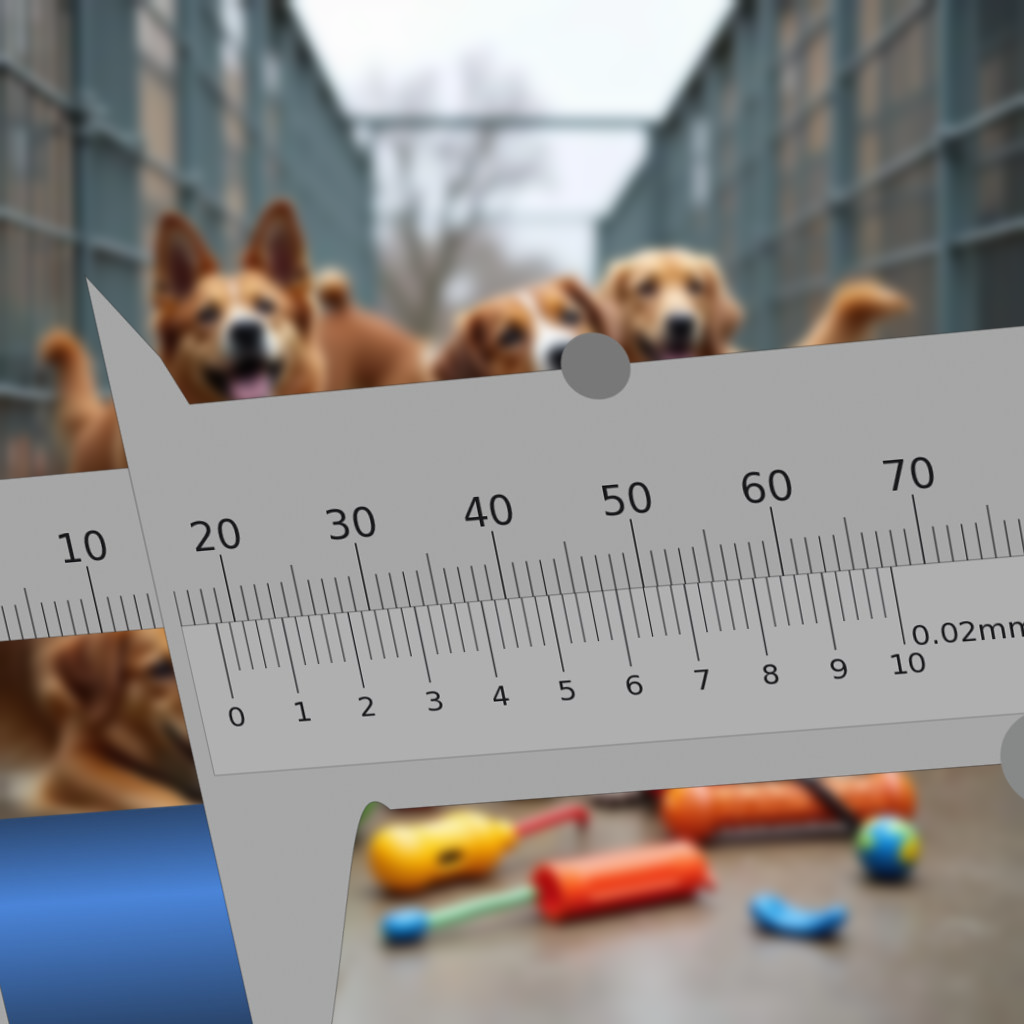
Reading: 18.6; mm
